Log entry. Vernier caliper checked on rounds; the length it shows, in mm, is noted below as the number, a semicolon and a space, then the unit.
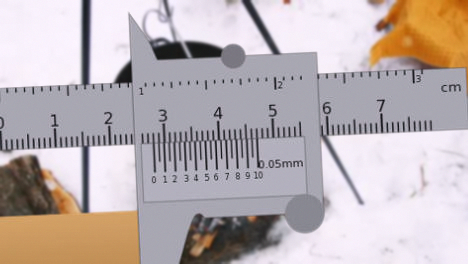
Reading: 28.0; mm
